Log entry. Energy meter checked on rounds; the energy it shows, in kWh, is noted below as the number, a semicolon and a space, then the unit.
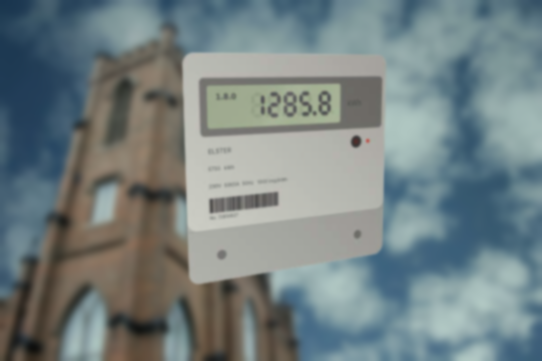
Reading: 1285.8; kWh
